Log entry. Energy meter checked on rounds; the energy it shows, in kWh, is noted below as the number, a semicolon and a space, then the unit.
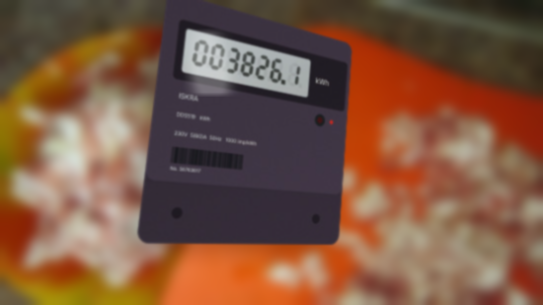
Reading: 3826.1; kWh
